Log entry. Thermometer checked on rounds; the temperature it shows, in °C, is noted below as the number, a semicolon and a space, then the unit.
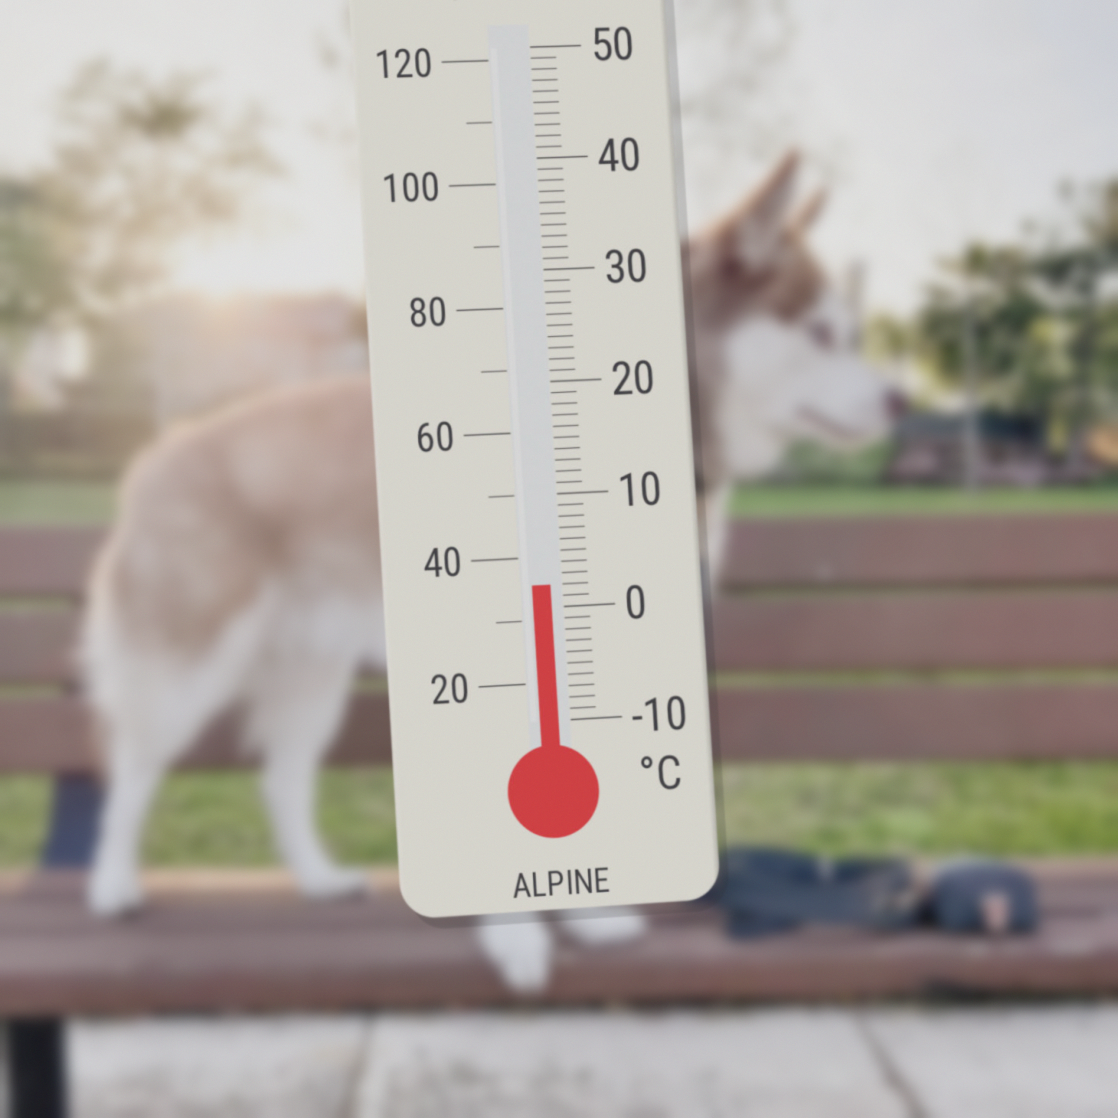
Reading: 2; °C
